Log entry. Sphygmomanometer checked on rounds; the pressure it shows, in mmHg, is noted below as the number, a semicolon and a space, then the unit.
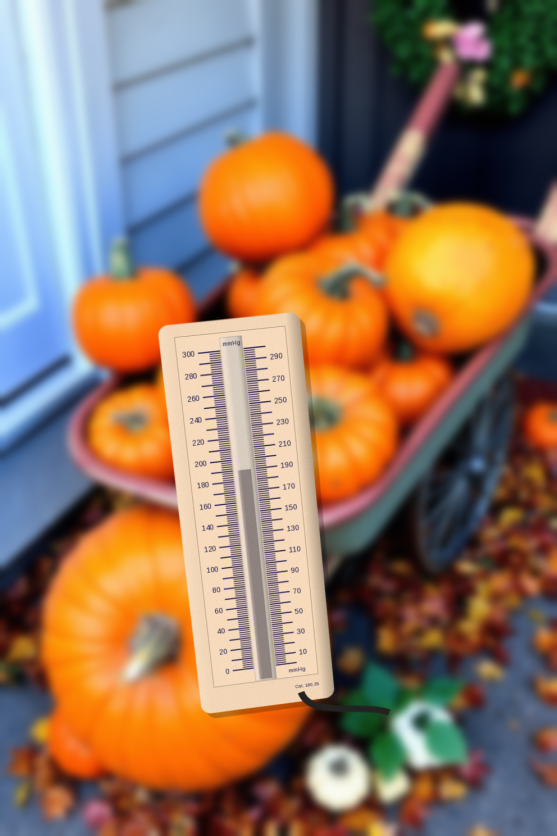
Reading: 190; mmHg
